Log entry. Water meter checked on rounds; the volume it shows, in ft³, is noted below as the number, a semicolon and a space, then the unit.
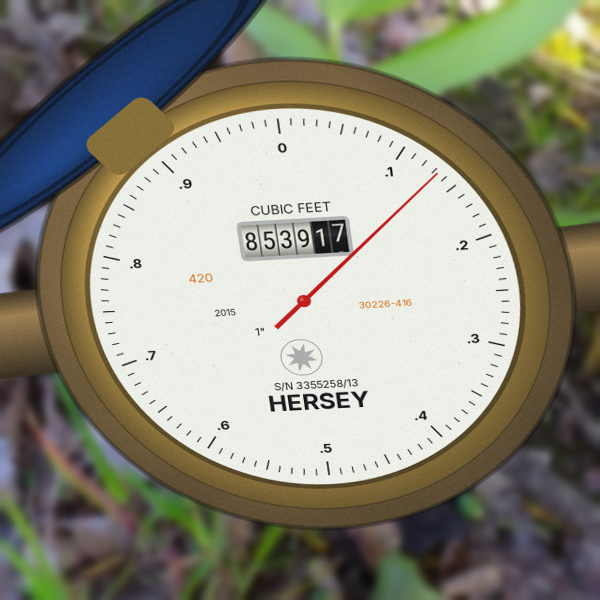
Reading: 853917.13; ft³
